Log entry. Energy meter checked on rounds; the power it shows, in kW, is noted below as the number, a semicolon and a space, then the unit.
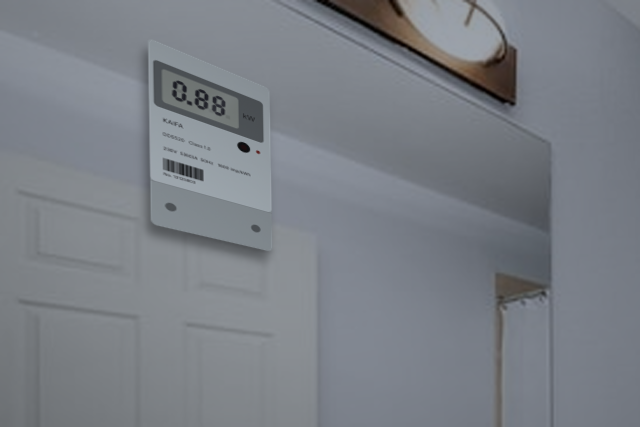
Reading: 0.88; kW
